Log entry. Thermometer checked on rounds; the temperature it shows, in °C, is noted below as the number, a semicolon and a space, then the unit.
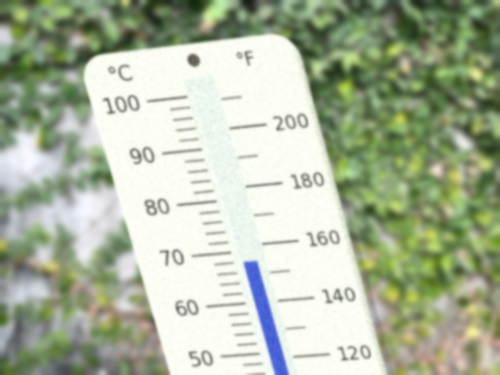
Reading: 68; °C
